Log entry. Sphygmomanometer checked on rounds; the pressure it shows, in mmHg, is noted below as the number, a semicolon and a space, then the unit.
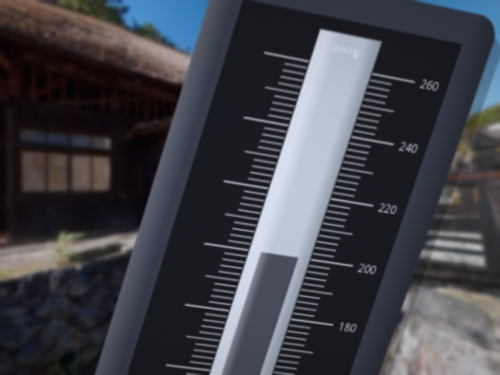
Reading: 200; mmHg
